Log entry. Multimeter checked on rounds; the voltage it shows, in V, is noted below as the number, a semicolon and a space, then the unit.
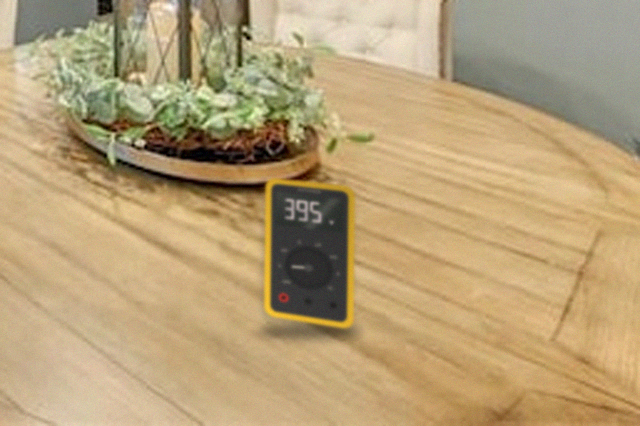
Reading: 395; V
